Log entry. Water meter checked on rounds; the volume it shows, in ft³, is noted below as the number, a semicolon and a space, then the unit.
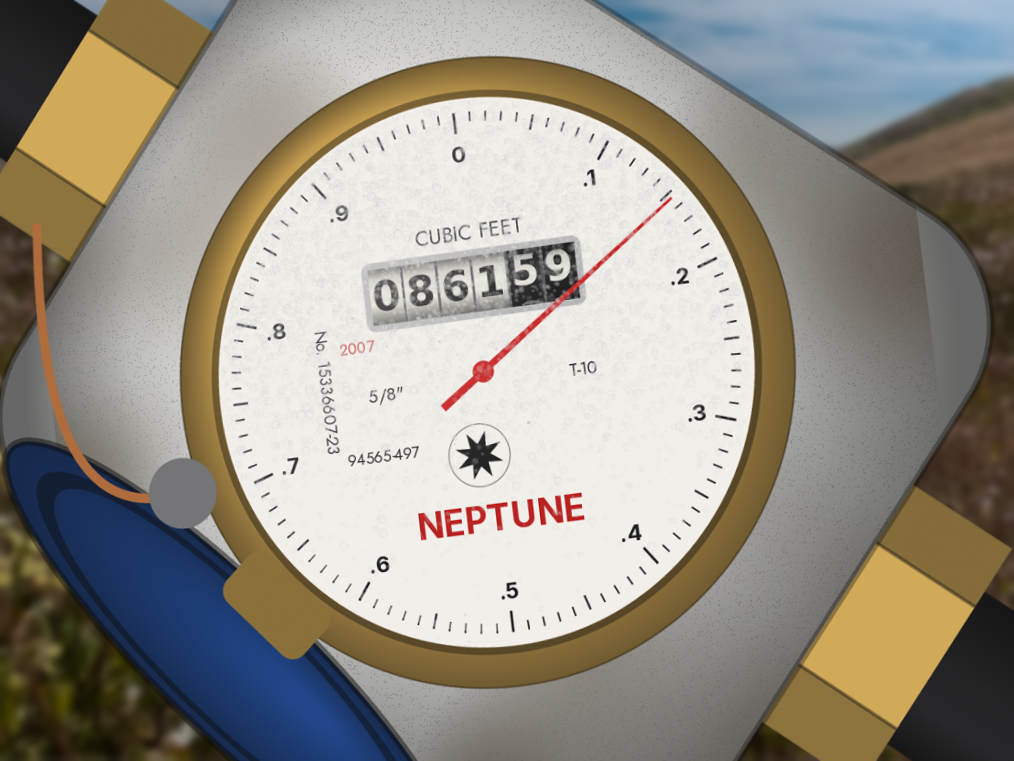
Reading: 86159.15; ft³
